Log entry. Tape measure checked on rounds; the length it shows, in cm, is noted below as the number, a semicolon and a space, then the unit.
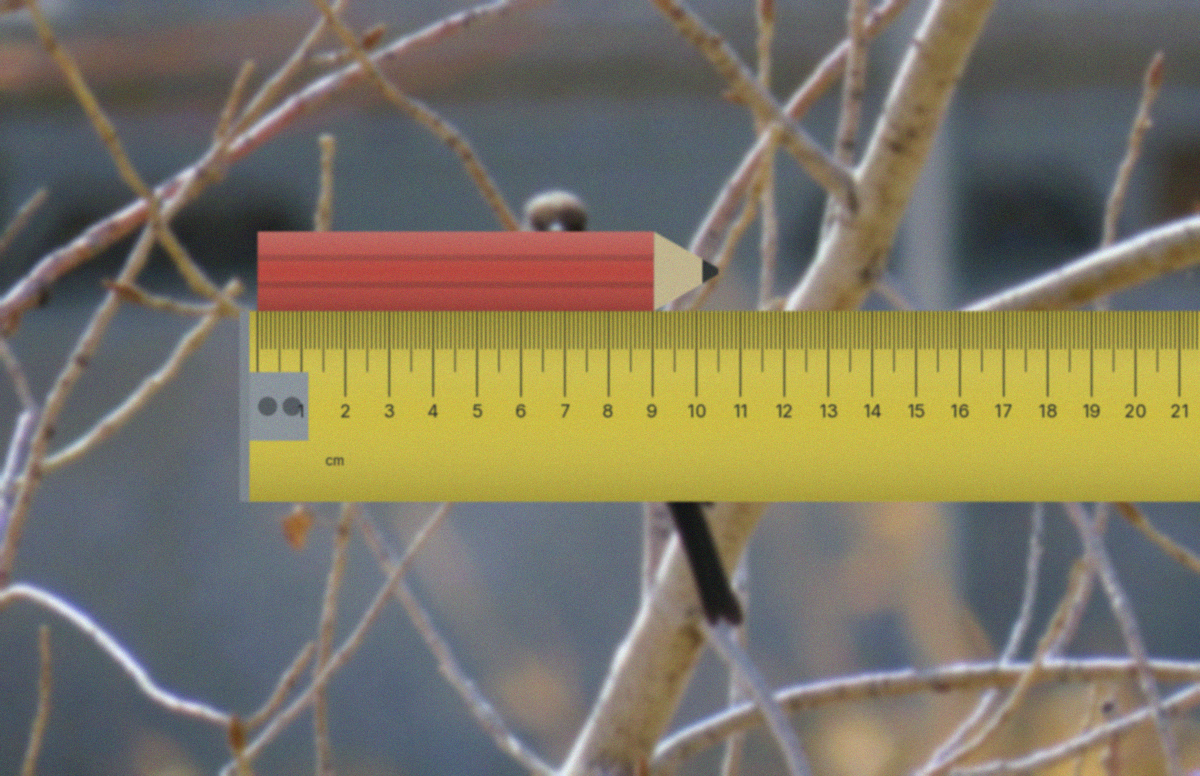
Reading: 10.5; cm
